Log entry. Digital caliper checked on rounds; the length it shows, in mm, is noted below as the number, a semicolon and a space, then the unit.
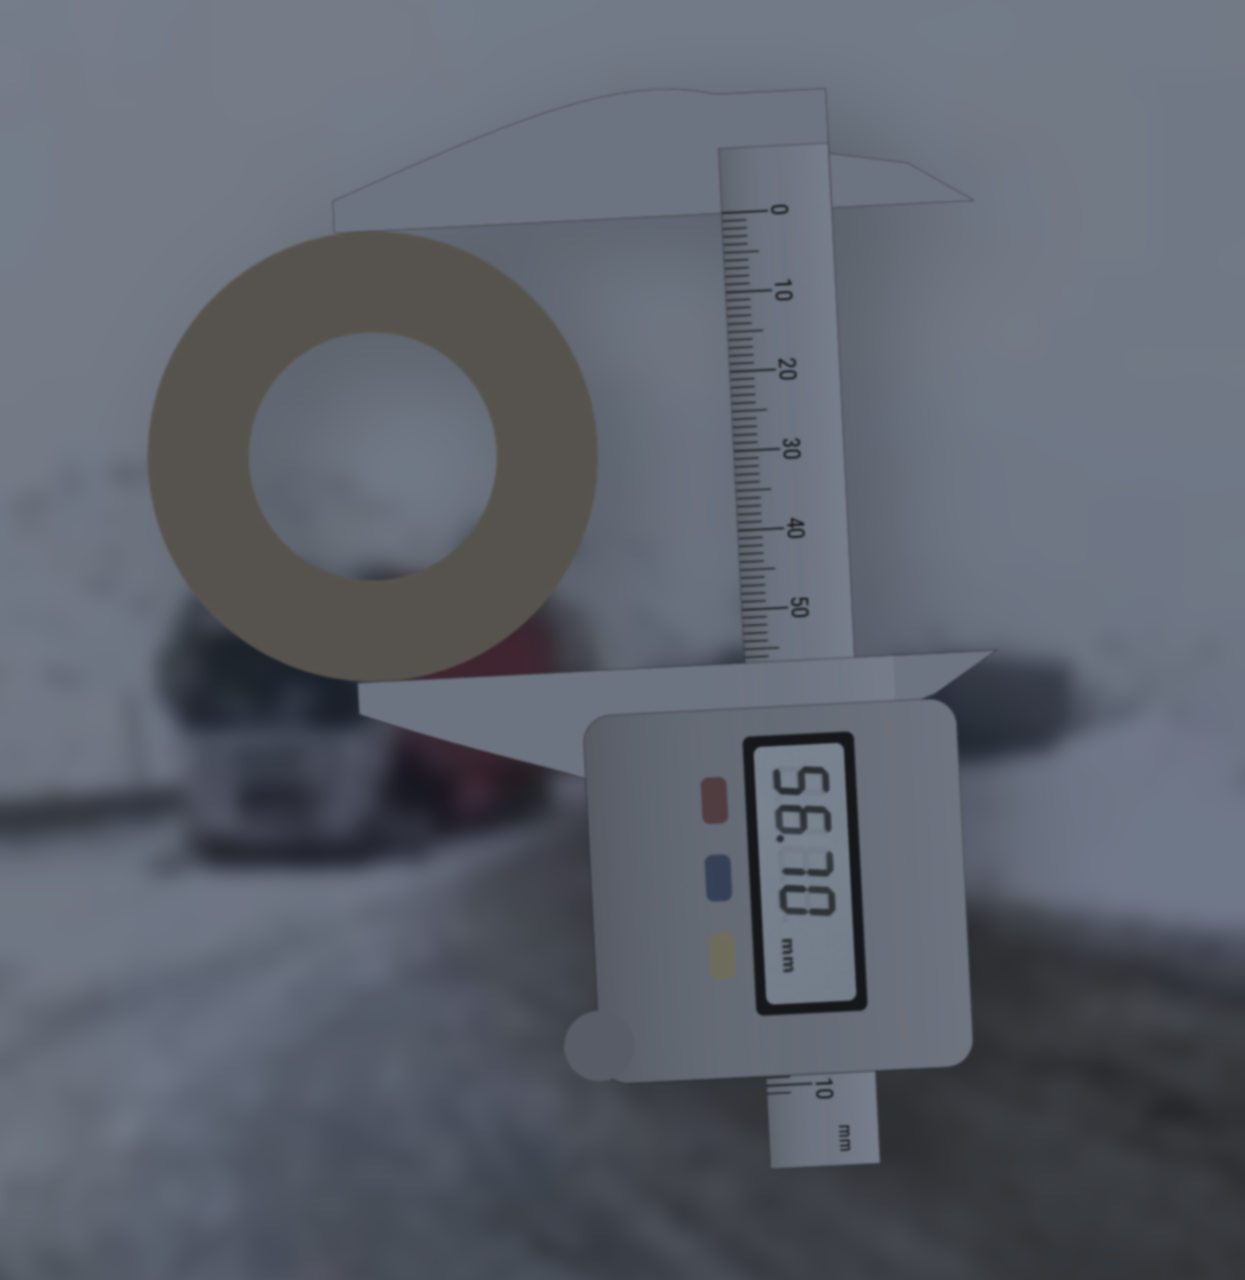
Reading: 56.70; mm
